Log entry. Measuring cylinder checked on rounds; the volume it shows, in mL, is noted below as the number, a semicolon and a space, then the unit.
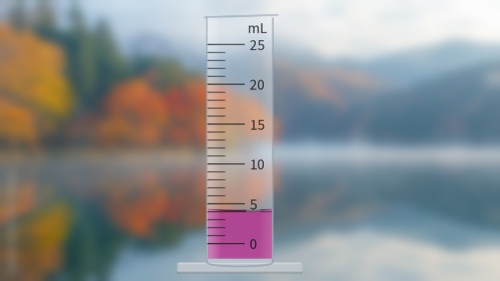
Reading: 4; mL
